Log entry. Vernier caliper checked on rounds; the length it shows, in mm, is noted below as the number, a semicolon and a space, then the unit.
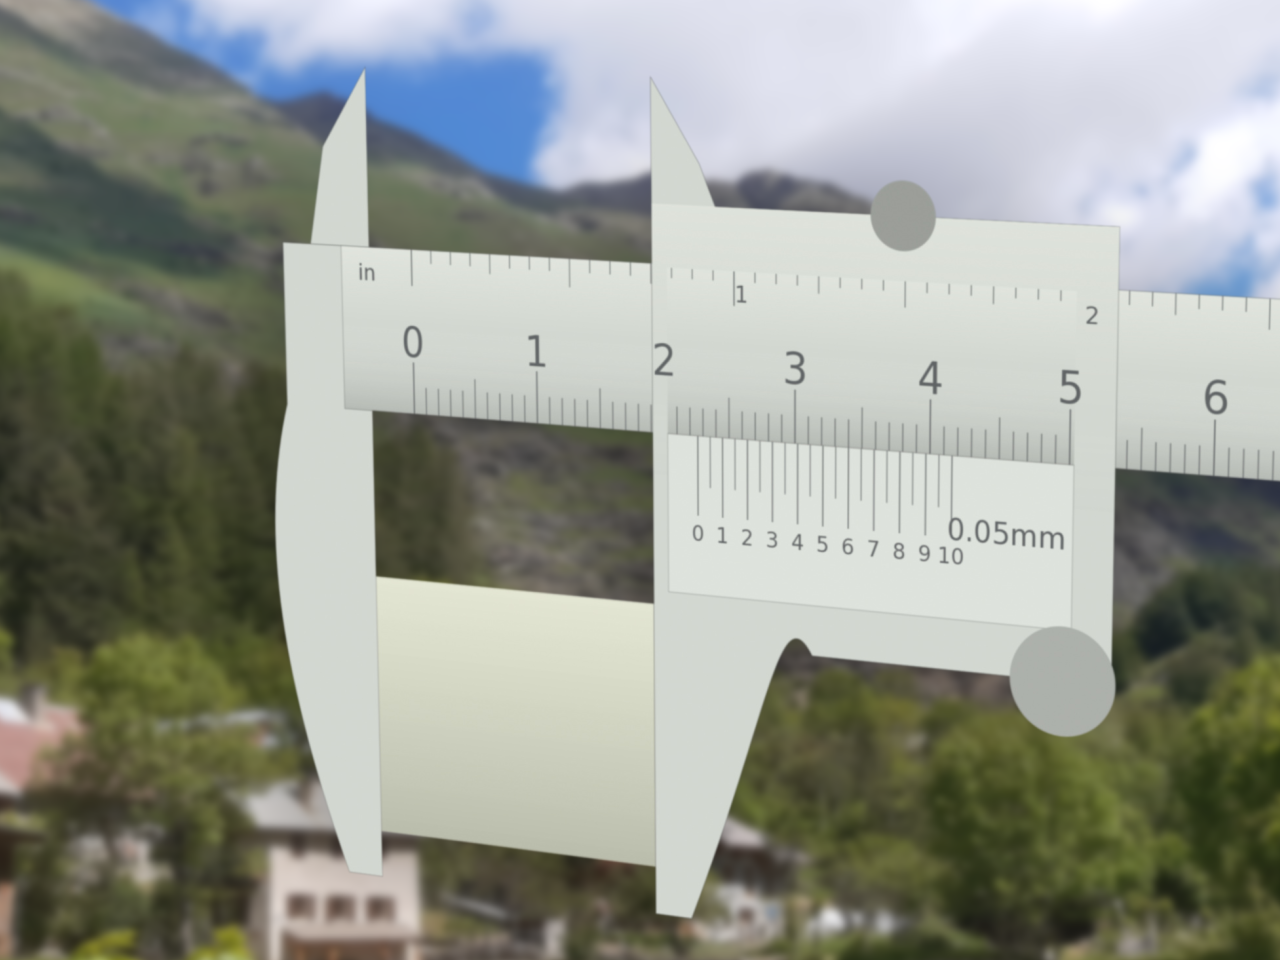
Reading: 22.6; mm
